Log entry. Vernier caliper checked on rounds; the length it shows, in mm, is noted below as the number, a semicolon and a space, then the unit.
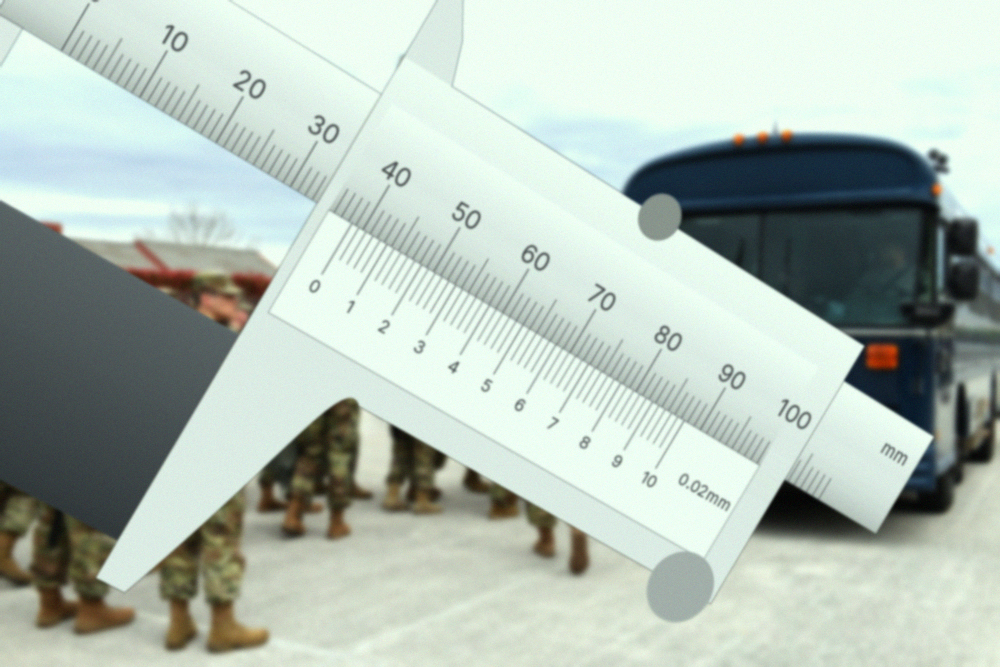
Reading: 38.5; mm
